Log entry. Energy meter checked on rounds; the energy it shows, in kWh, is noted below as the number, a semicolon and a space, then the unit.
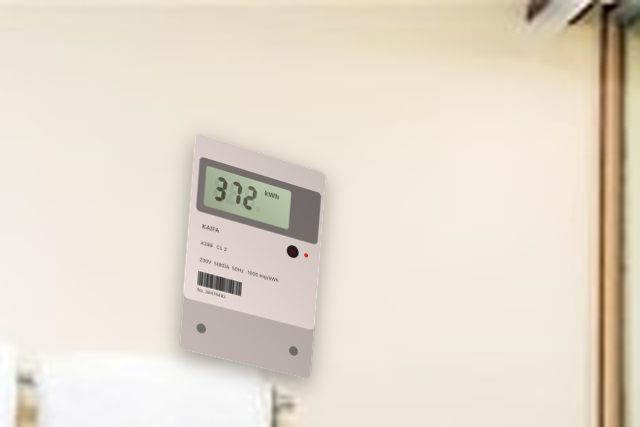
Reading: 372; kWh
